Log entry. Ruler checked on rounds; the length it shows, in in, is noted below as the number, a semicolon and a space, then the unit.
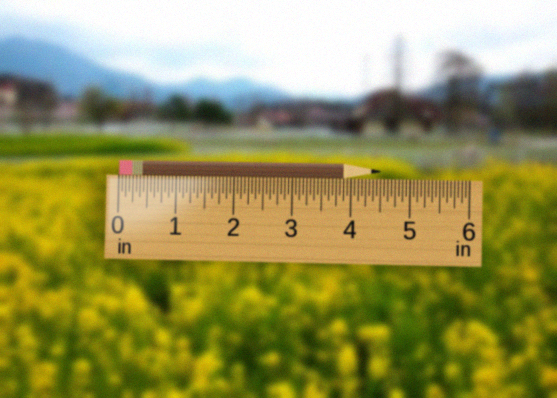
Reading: 4.5; in
